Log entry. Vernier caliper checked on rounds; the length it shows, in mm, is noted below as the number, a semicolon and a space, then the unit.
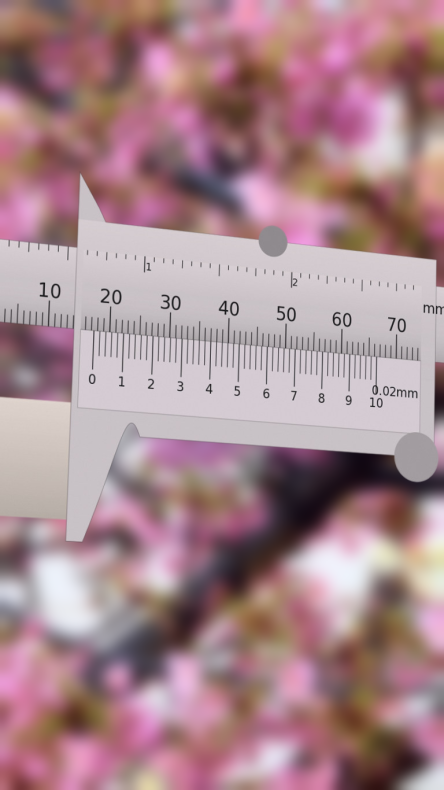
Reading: 17.4; mm
